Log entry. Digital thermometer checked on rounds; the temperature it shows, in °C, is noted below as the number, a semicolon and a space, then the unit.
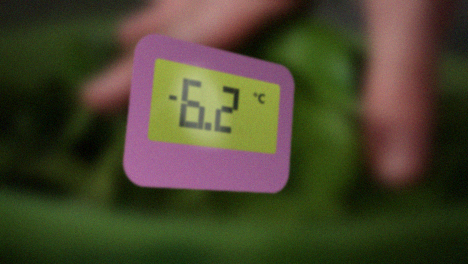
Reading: -6.2; °C
